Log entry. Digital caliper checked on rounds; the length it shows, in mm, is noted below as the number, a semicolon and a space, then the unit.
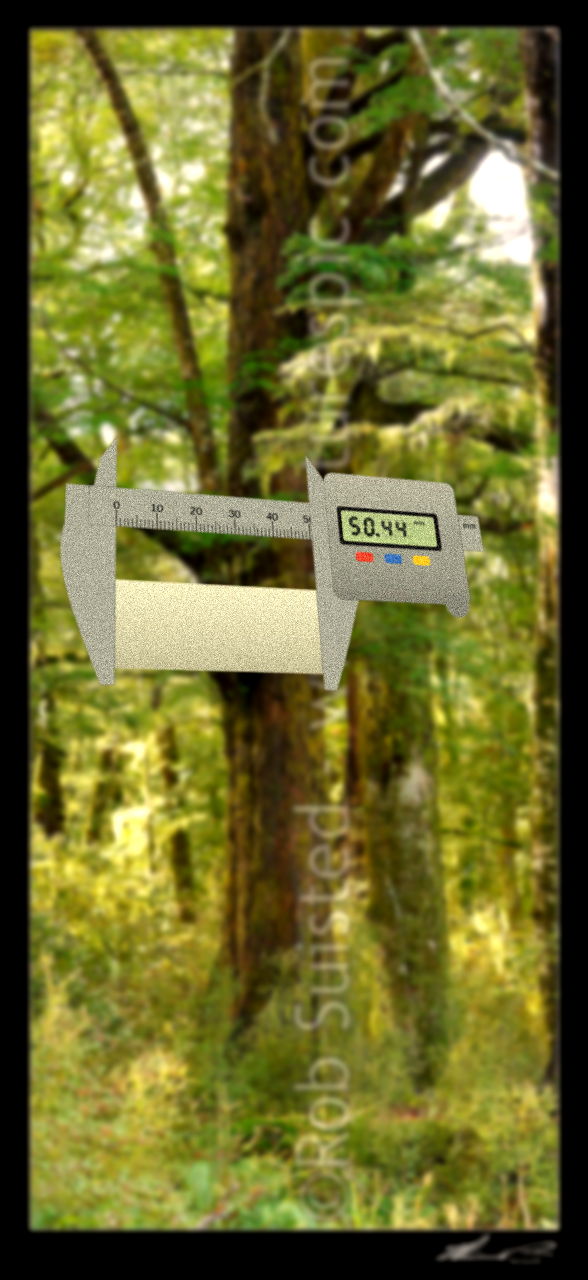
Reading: 50.44; mm
